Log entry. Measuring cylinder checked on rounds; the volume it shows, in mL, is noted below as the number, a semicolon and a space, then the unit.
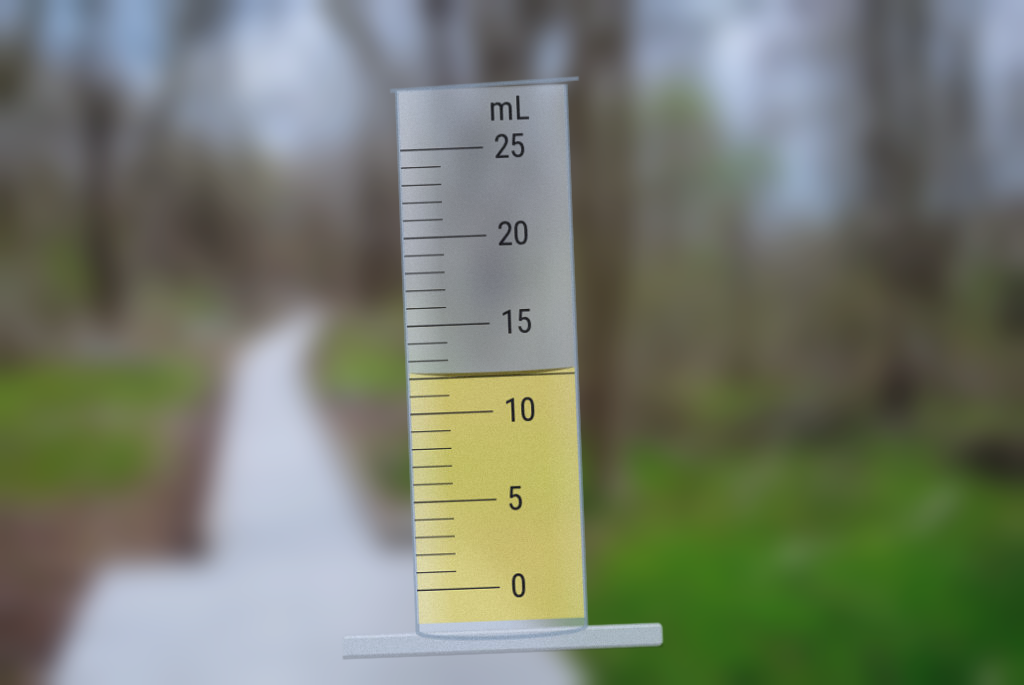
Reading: 12; mL
